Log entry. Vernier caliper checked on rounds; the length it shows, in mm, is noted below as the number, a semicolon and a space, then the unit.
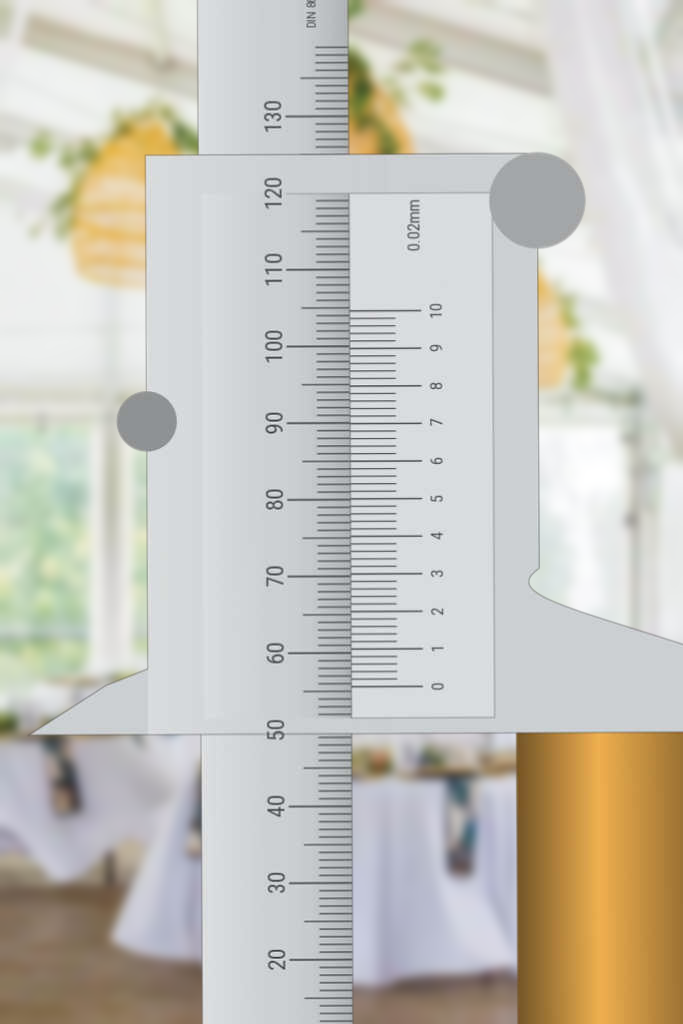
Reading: 55.6; mm
